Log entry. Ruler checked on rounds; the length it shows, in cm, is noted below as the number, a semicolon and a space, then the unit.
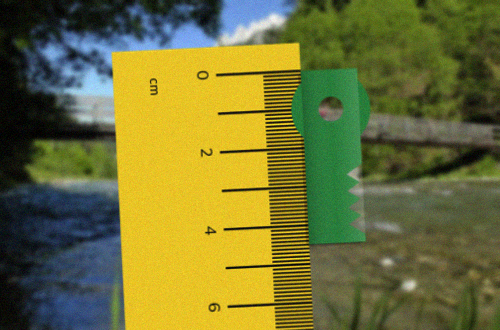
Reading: 4.5; cm
